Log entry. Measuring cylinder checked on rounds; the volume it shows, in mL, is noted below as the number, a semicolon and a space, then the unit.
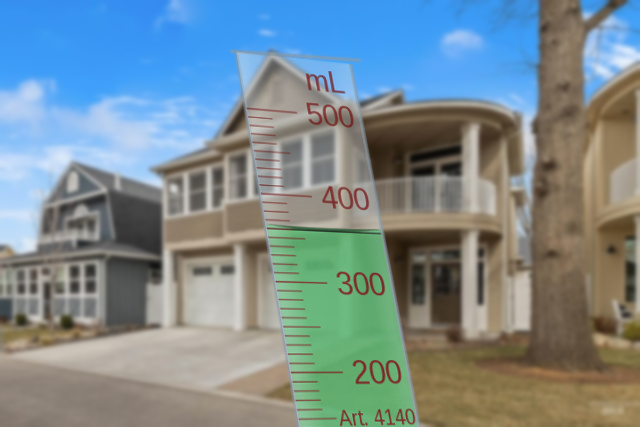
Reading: 360; mL
